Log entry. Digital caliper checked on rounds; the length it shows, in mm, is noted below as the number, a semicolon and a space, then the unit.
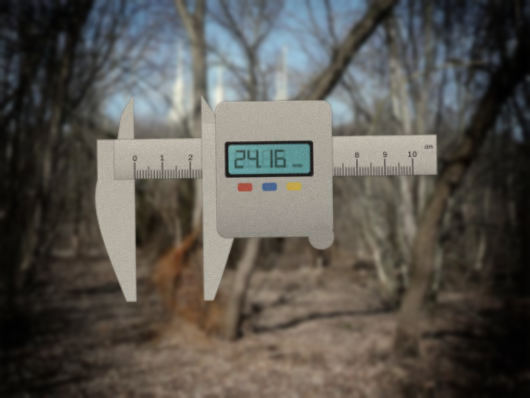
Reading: 24.16; mm
